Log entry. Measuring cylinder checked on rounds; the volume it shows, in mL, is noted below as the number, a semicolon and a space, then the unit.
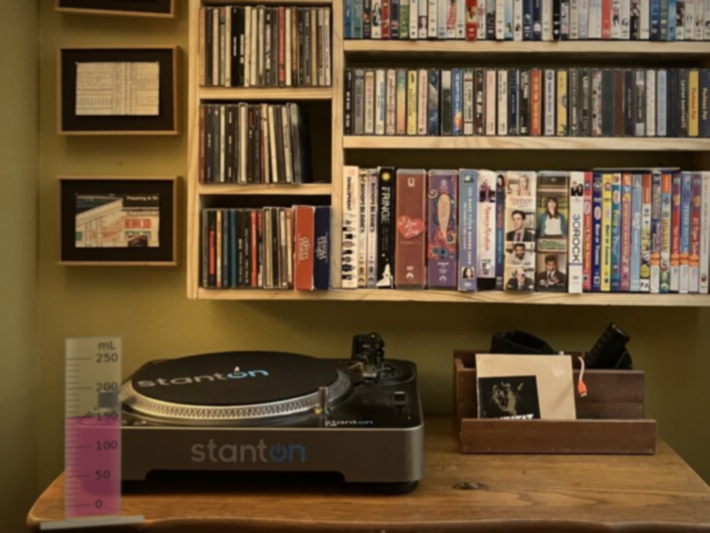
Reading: 150; mL
